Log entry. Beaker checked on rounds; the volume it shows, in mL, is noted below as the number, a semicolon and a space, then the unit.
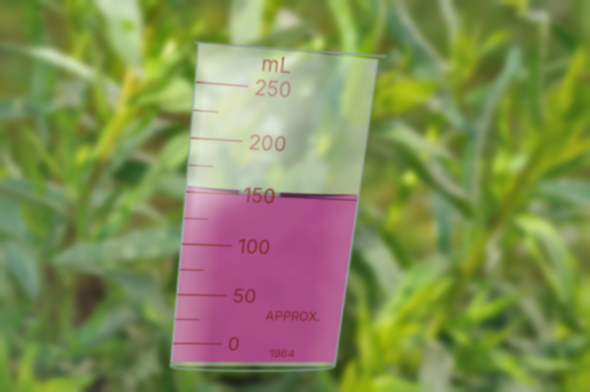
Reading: 150; mL
